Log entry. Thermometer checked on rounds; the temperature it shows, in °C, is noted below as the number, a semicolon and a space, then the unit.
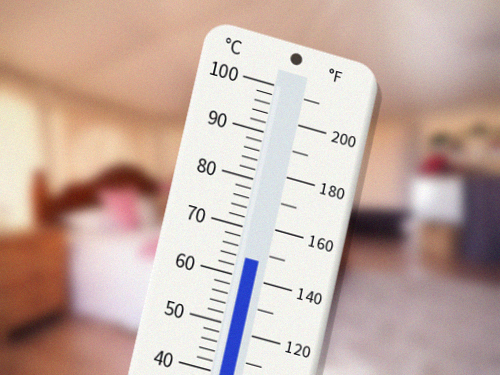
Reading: 64; °C
